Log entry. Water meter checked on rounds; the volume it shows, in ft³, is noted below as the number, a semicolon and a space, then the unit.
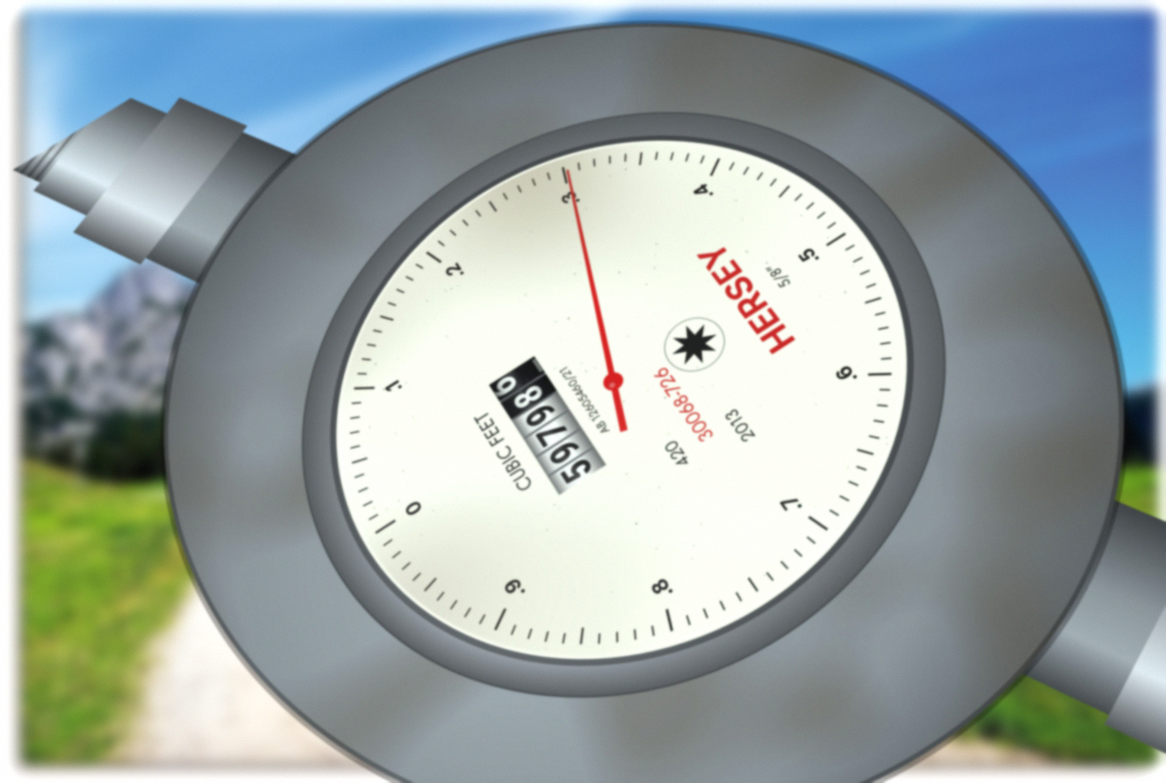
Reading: 597986.30; ft³
